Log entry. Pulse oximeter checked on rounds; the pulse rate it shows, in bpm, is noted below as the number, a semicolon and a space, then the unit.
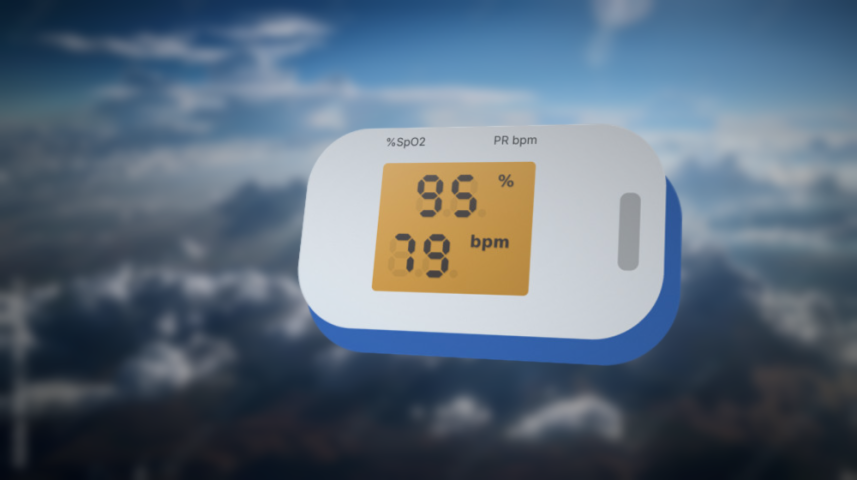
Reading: 79; bpm
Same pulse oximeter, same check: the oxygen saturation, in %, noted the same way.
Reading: 95; %
